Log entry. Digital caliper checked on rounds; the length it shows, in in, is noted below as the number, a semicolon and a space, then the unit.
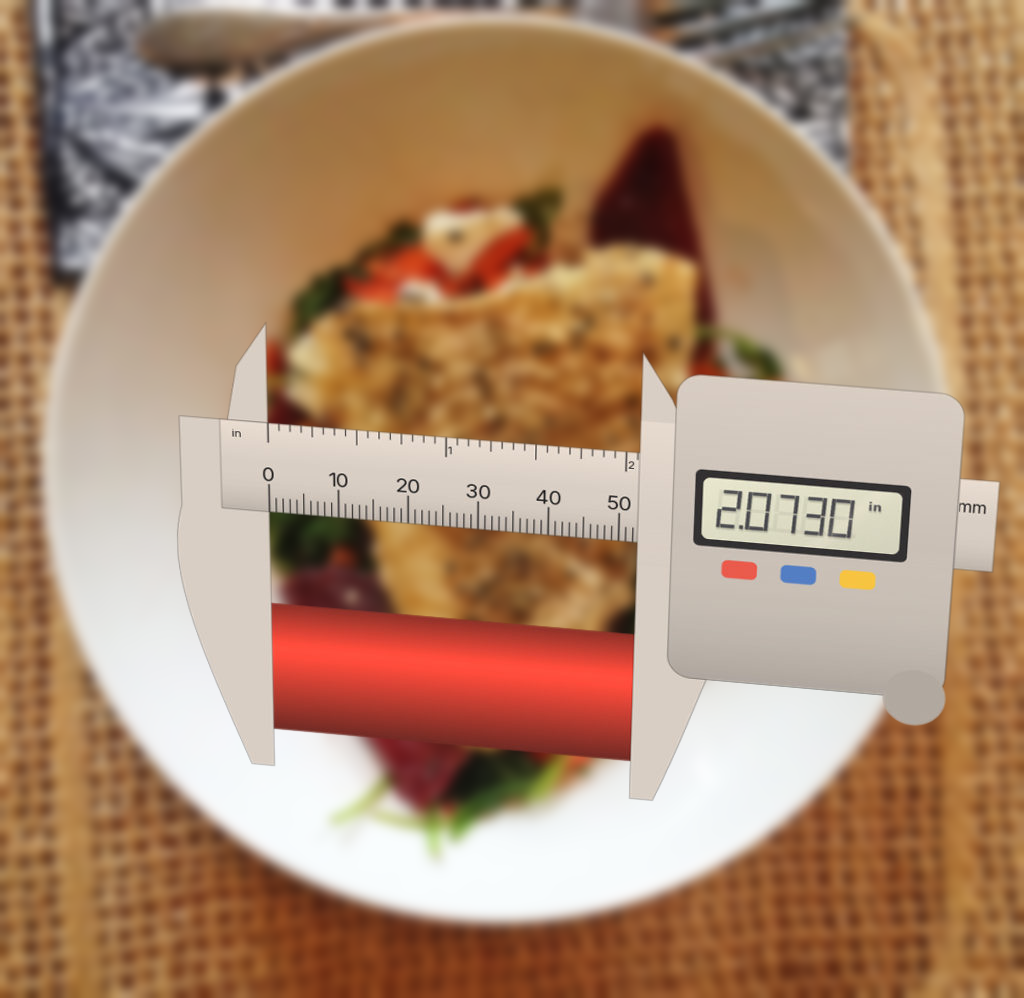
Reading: 2.0730; in
